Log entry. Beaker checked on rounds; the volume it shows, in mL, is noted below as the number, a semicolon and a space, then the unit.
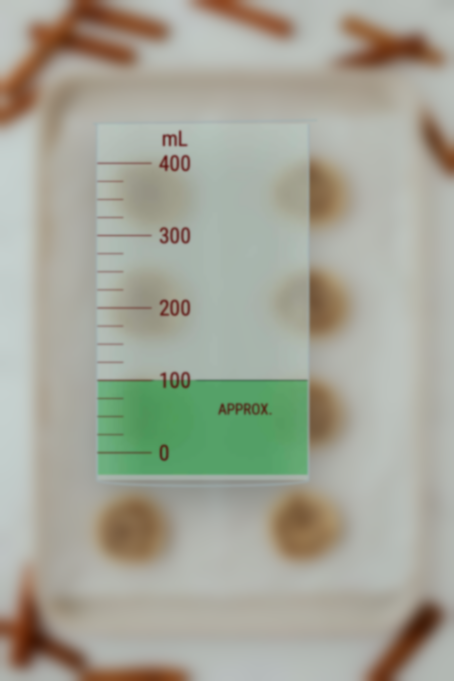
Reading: 100; mL
